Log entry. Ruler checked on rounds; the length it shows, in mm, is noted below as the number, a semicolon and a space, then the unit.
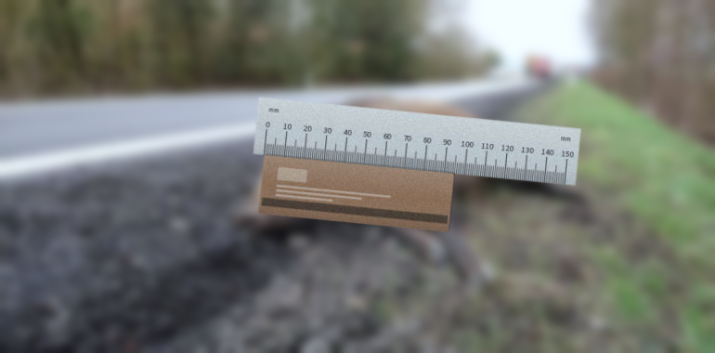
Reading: 95; mm
